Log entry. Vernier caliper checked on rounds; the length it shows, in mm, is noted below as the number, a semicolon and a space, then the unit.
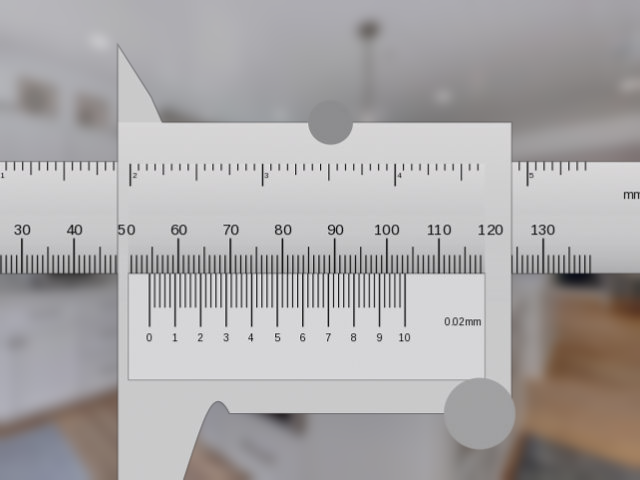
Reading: 54.5; mm
